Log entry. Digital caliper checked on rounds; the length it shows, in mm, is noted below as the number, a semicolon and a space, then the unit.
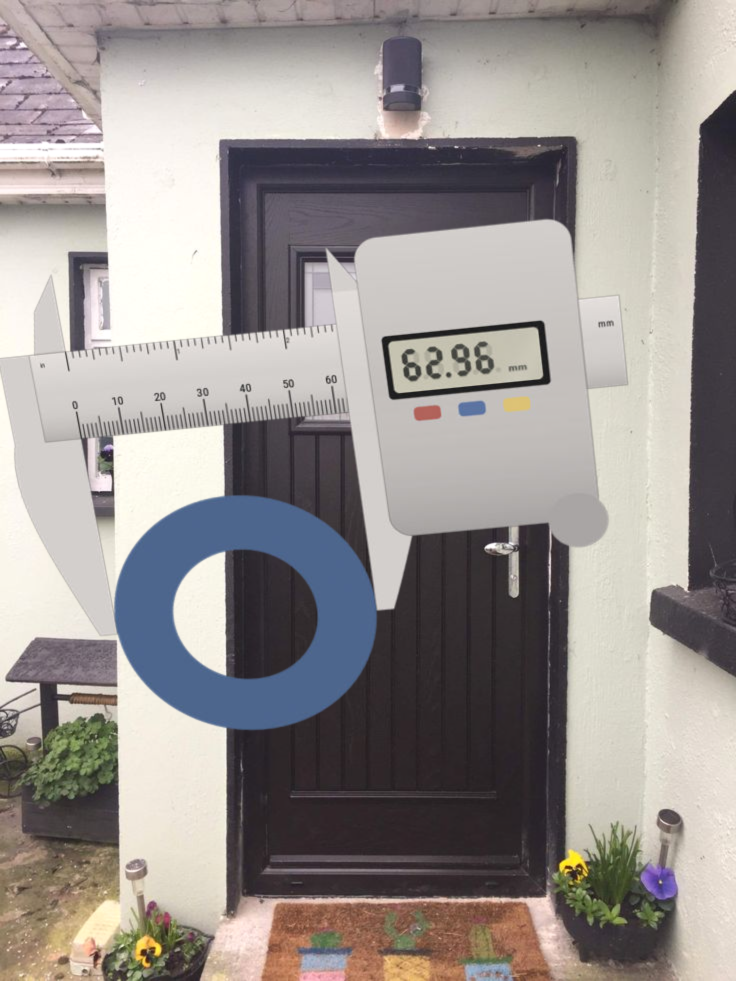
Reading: 62.96; mm
